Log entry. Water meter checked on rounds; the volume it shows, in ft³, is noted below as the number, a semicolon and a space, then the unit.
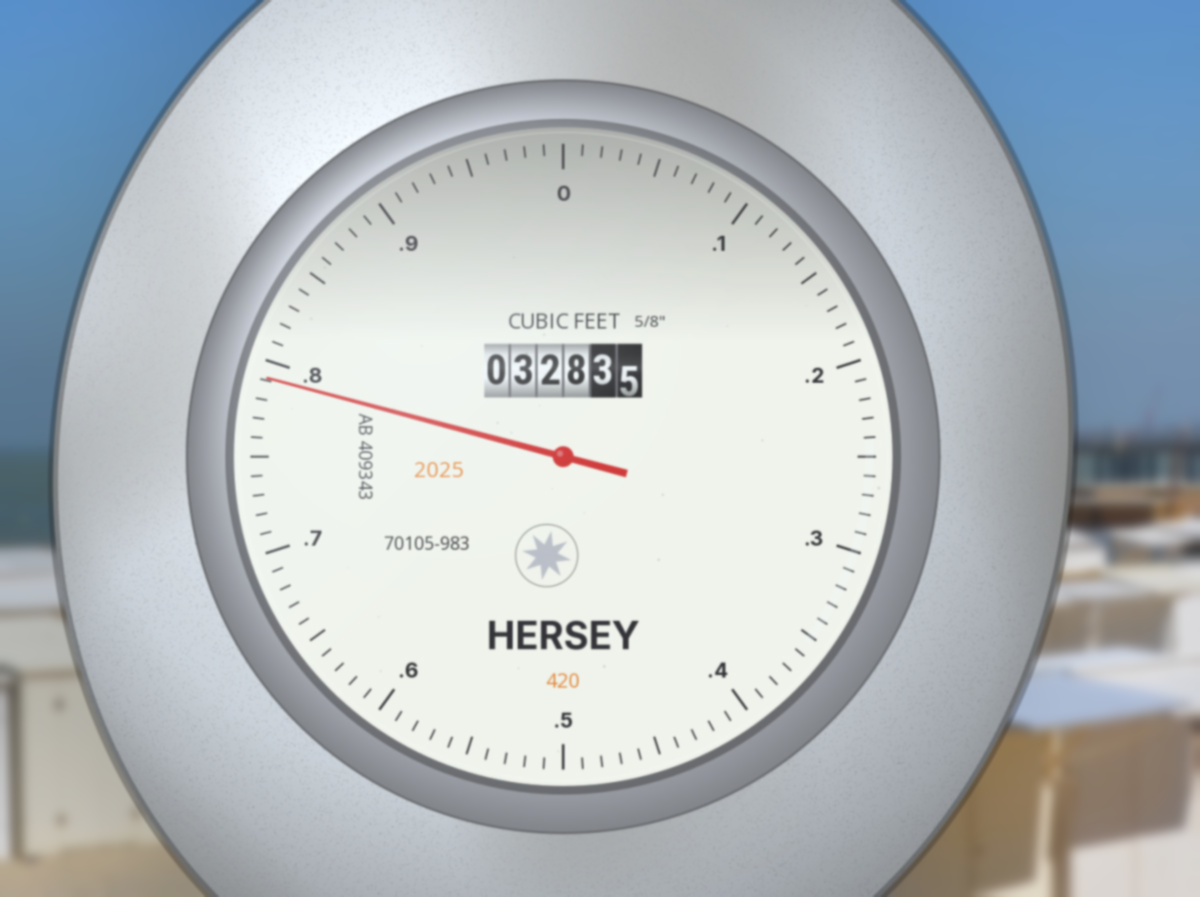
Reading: 32834.79; ft³
